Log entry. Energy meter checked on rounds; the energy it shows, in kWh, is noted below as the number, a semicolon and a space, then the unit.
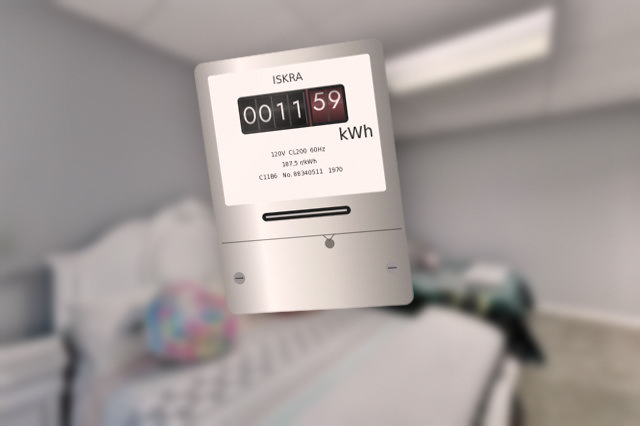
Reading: 11.59; kWh
